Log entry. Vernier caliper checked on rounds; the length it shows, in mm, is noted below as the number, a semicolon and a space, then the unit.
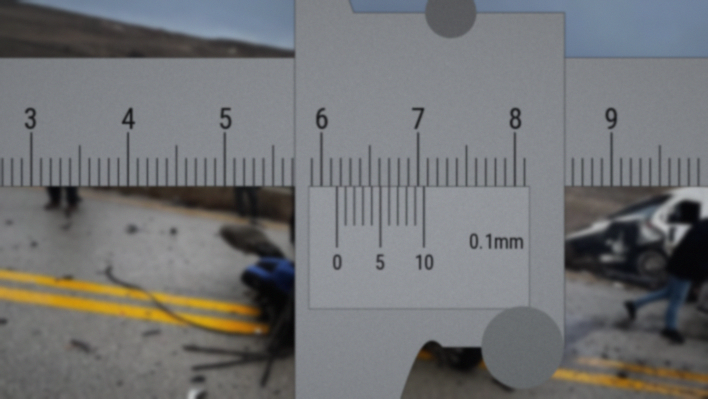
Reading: 61.6; mm
